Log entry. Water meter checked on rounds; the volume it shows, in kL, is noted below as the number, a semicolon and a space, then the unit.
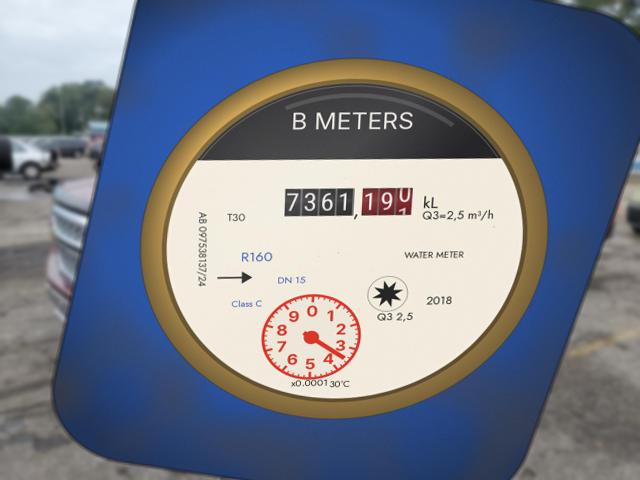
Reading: 7361.1903; kL
